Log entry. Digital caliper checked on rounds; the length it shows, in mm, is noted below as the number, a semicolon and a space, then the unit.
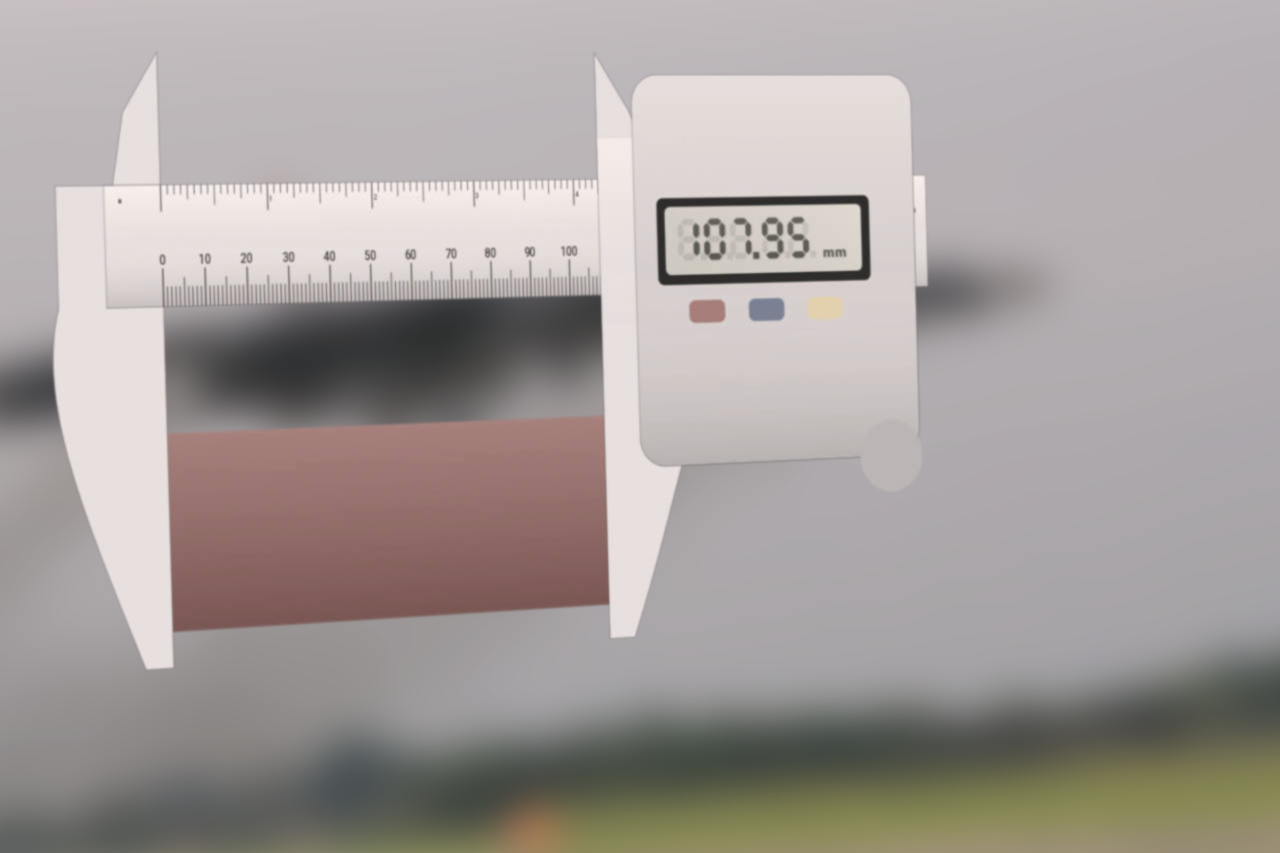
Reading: 107.95; mm
